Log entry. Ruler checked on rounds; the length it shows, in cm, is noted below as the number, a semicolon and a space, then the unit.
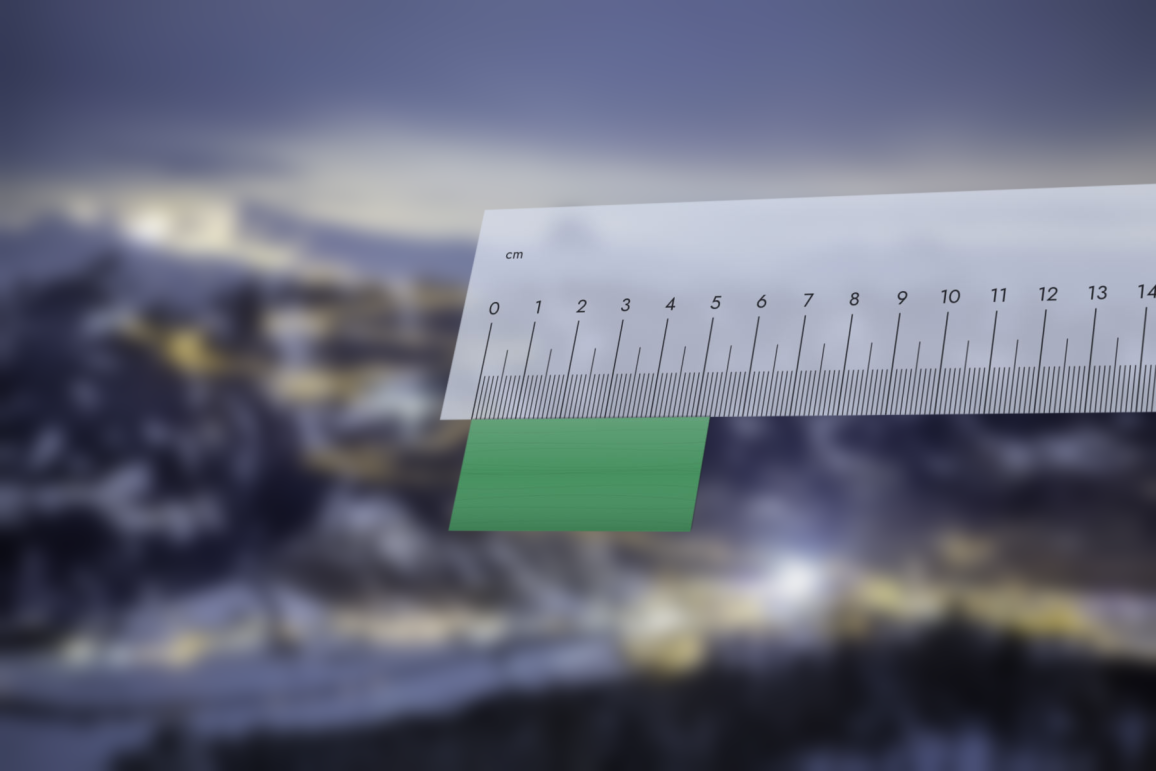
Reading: 5.3; cm
